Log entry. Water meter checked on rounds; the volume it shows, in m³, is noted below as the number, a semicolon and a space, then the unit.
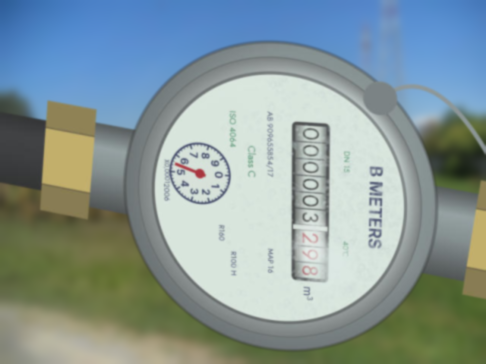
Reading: 3.2985; m³
